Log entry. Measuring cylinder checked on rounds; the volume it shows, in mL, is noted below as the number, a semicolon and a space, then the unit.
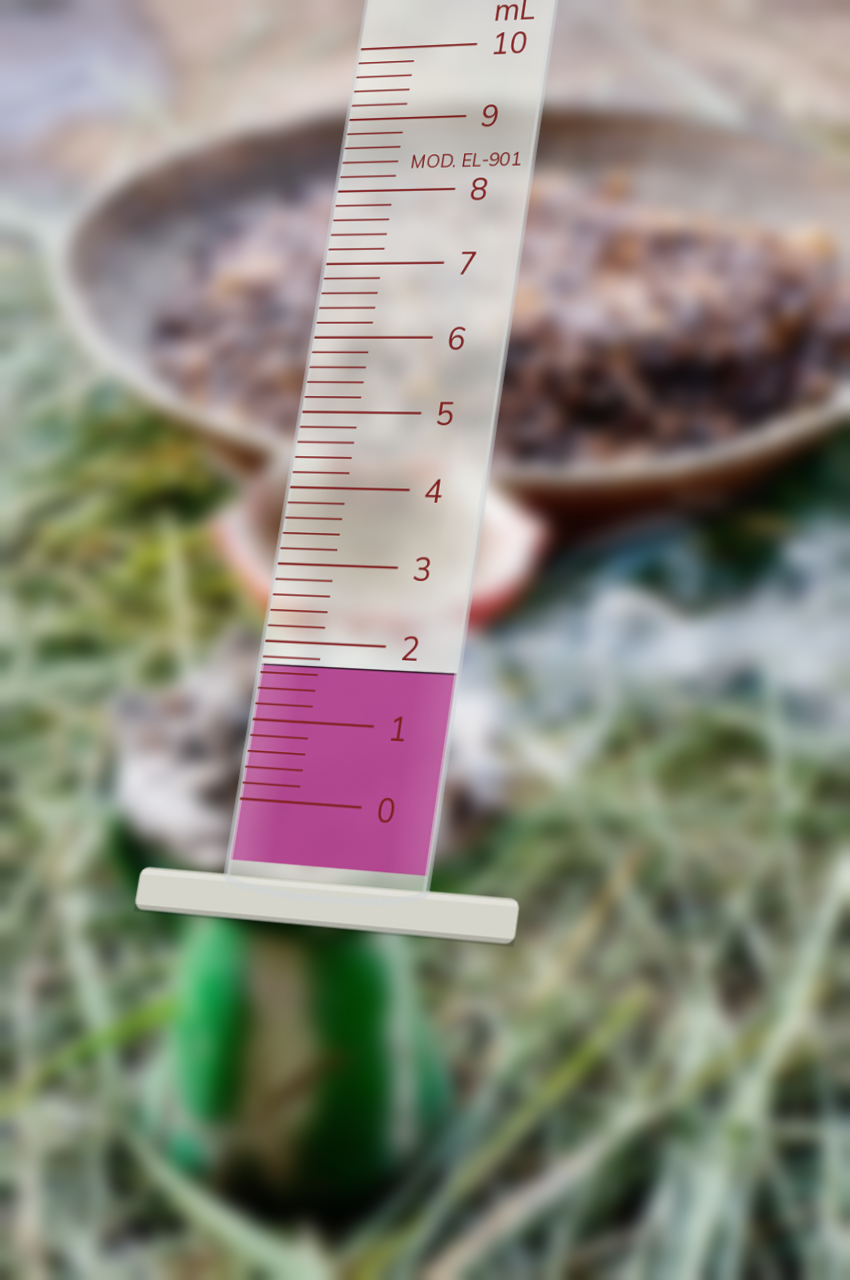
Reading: 1.7; mL
